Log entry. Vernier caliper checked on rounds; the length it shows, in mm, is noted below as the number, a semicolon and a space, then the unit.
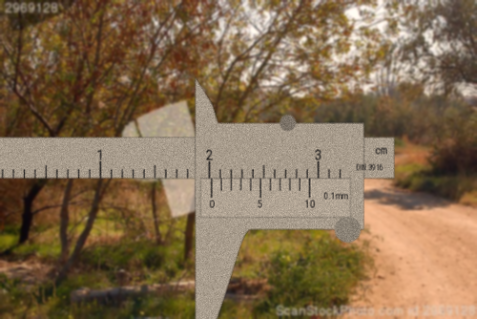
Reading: 20.2; mm
